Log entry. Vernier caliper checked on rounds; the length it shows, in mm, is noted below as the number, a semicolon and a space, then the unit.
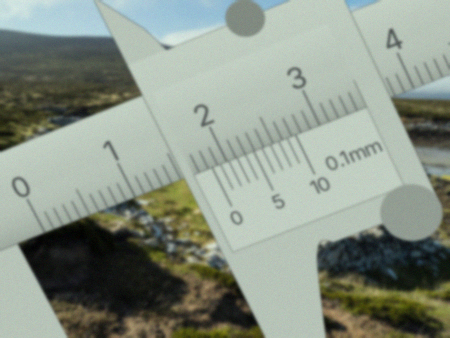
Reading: 18.4; mm
